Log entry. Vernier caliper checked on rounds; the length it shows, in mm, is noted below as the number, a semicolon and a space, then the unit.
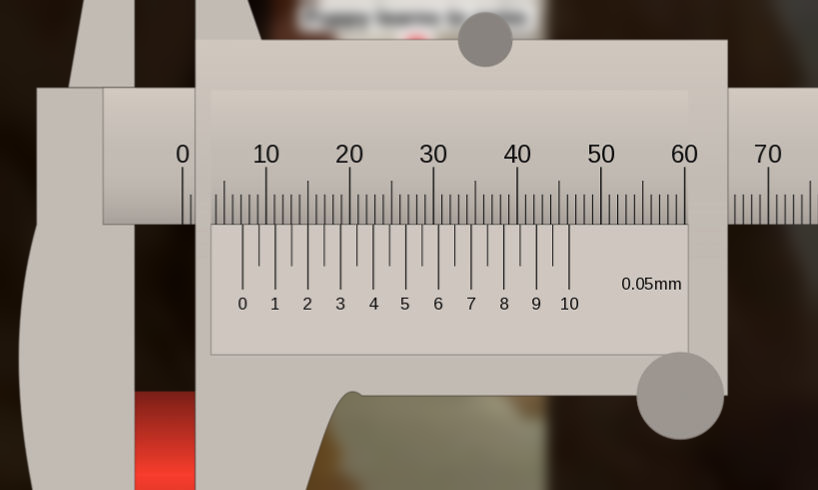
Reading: 7.2; mm
